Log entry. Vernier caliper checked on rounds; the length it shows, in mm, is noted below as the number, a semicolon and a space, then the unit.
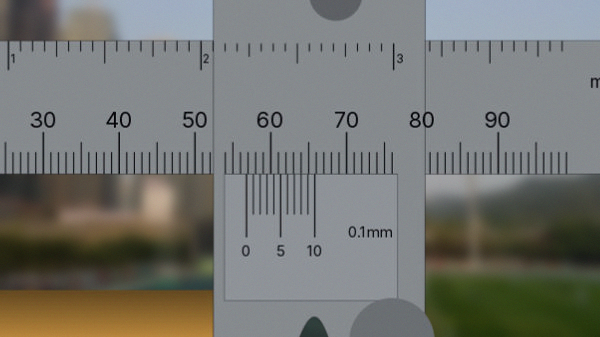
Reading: 56.8; mm
